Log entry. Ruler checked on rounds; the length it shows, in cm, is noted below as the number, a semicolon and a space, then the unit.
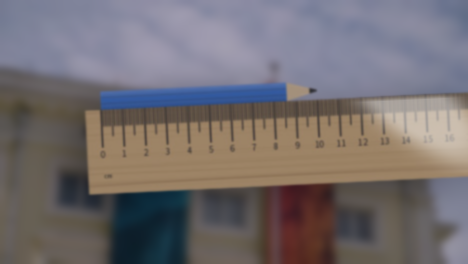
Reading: 10; cm
